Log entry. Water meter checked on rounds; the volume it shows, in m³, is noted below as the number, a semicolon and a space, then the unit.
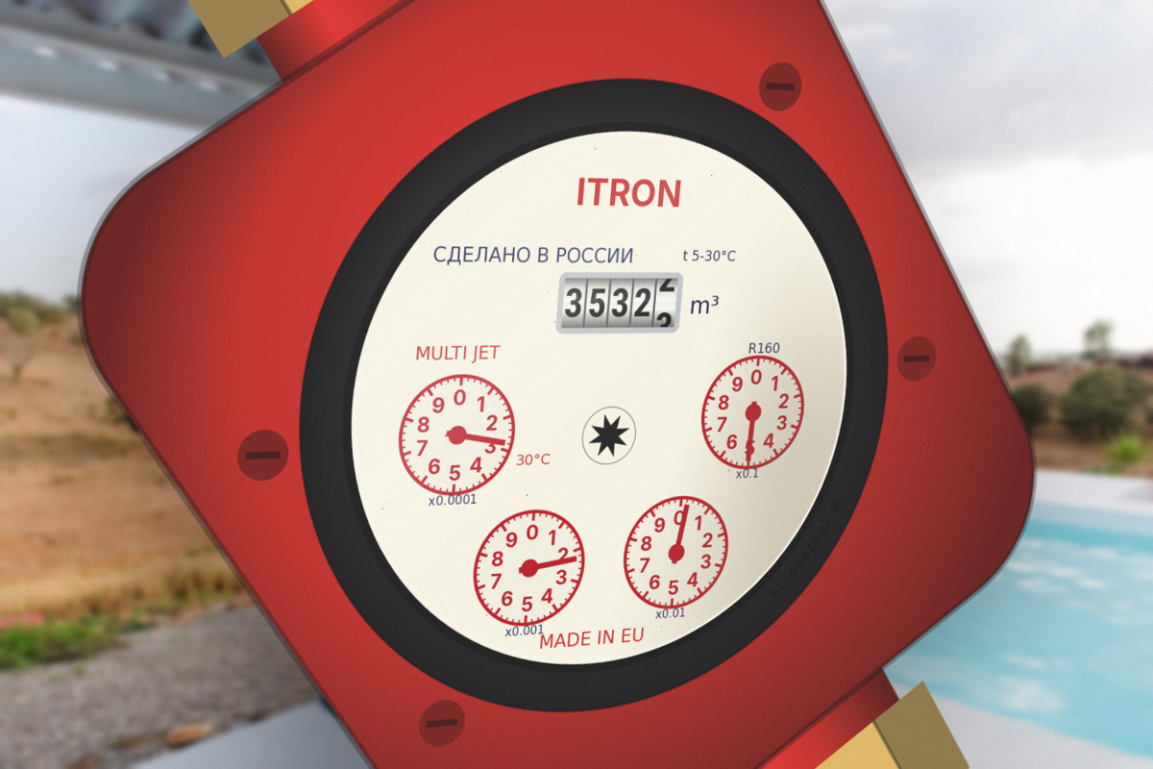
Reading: 35322.5022; m³
